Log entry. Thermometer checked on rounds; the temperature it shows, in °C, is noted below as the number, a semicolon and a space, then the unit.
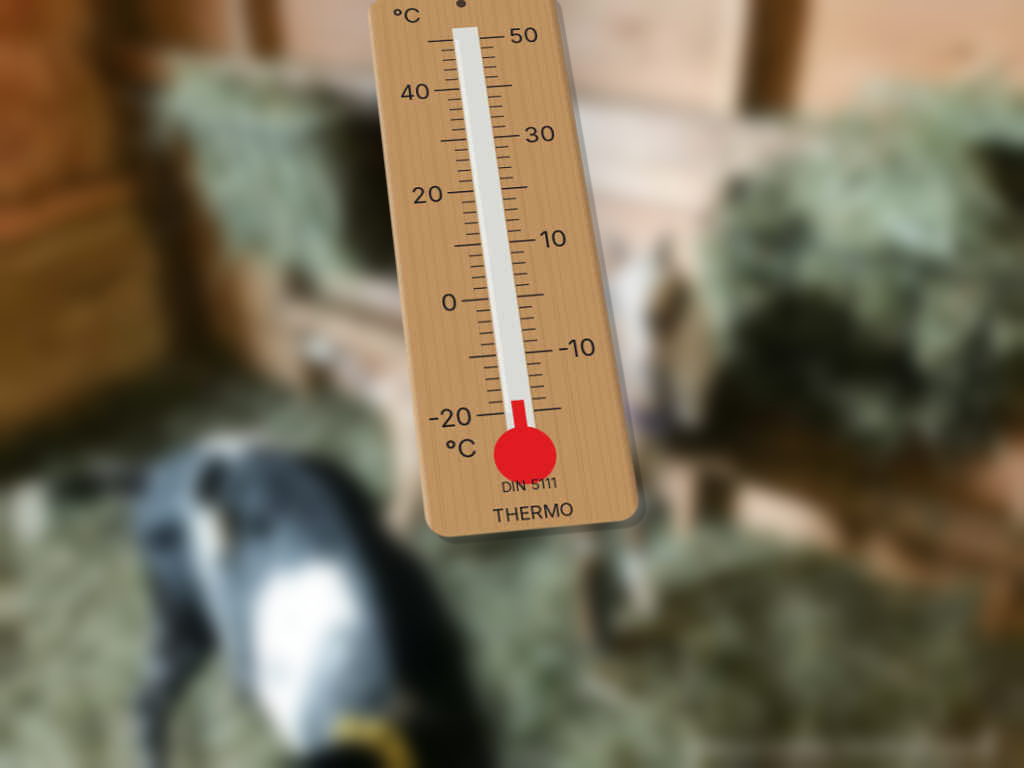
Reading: -18; °C
